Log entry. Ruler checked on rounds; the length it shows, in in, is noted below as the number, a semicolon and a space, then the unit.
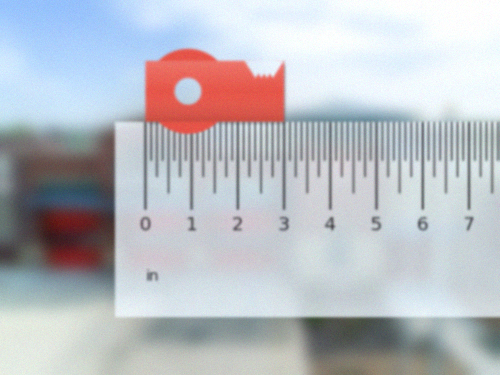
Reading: 3; in
